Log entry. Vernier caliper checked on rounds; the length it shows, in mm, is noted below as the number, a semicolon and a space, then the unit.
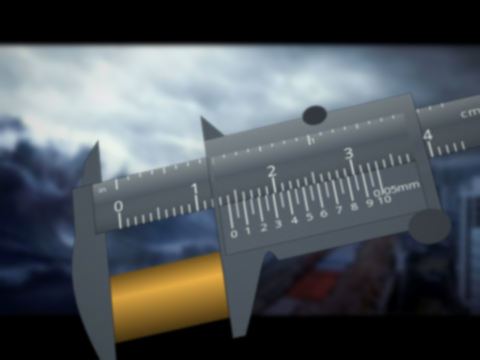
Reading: 14.0; mm
